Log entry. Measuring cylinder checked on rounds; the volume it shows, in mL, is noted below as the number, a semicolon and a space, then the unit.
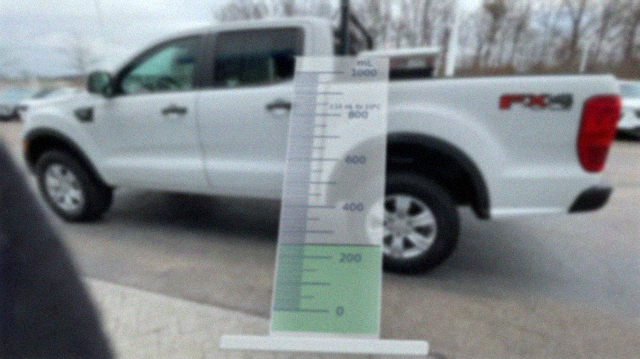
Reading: 250; mL
